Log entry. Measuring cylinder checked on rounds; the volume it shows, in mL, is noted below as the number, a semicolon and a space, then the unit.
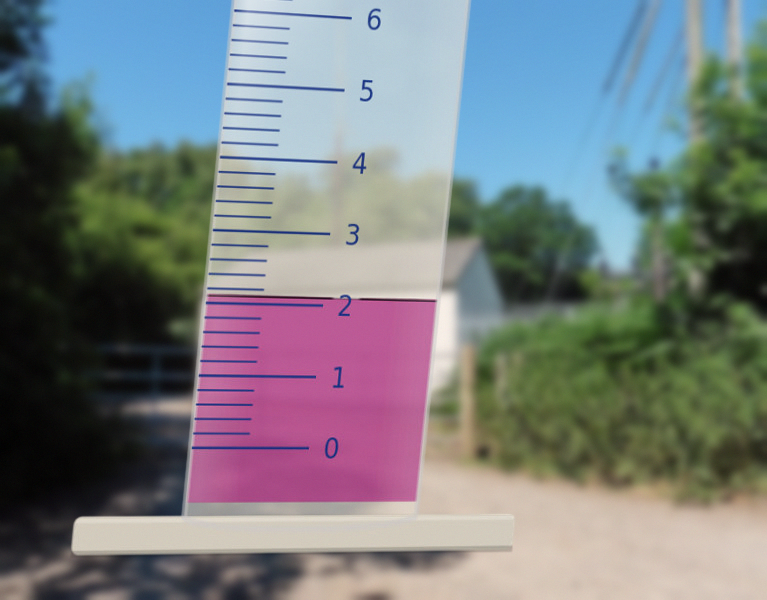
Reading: 2.1; mL
